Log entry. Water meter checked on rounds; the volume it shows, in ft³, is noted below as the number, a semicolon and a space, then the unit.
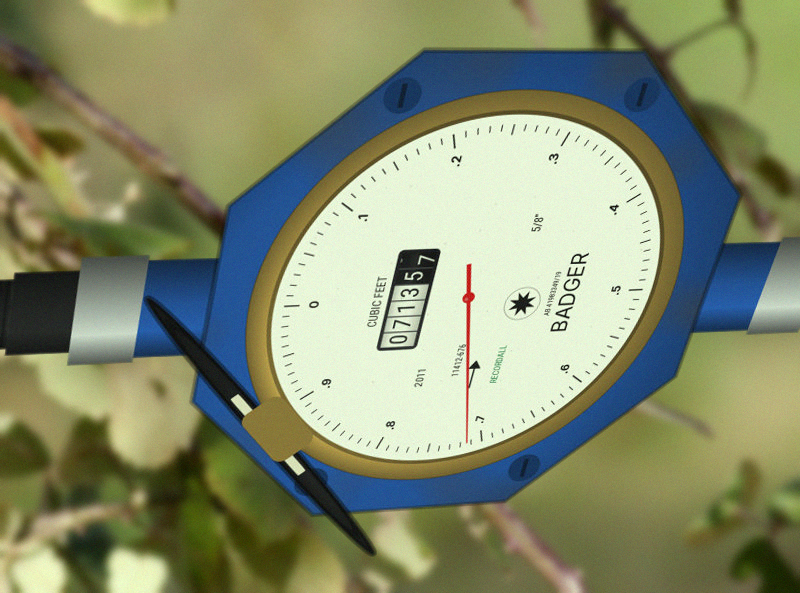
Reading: 71356.71; ft³
